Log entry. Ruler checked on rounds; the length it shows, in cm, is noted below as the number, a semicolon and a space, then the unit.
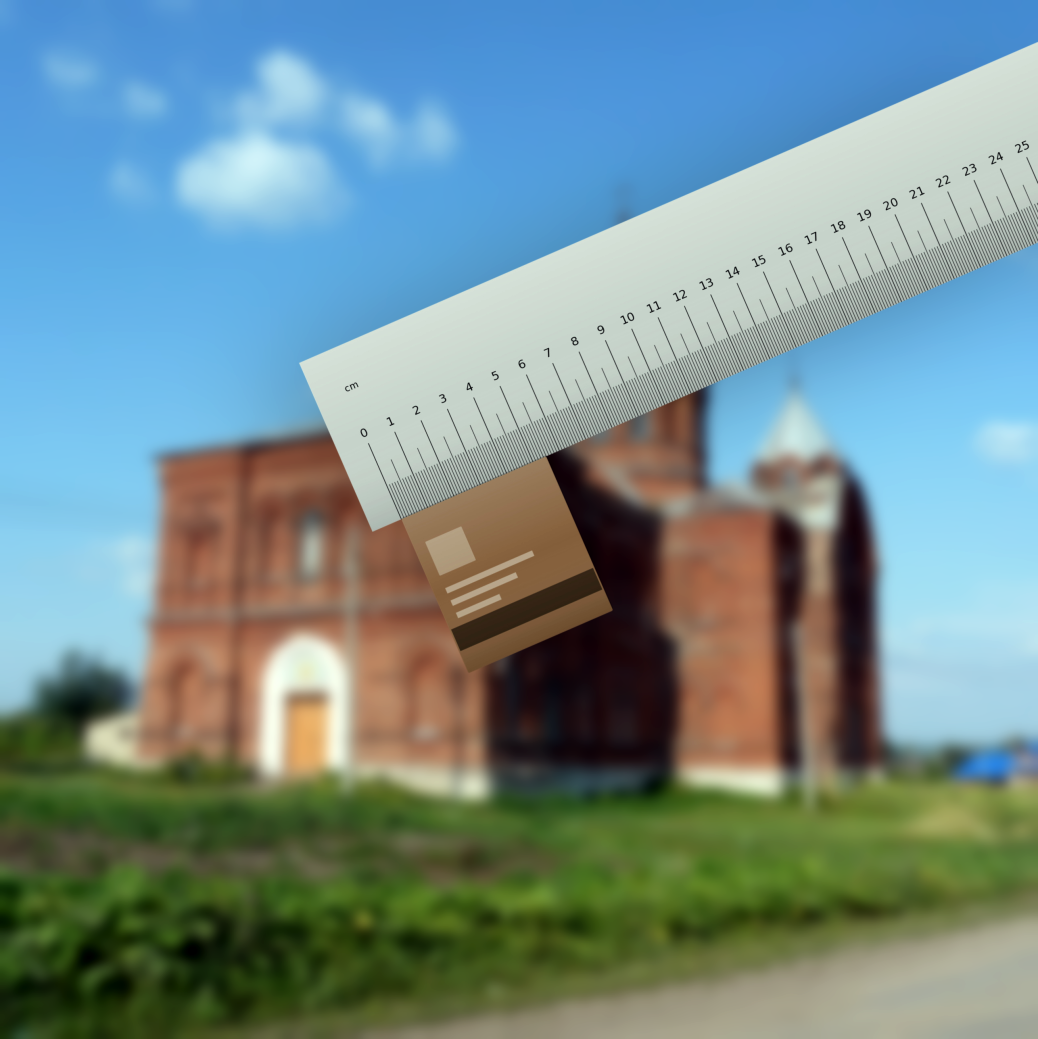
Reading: 5.5; cm
